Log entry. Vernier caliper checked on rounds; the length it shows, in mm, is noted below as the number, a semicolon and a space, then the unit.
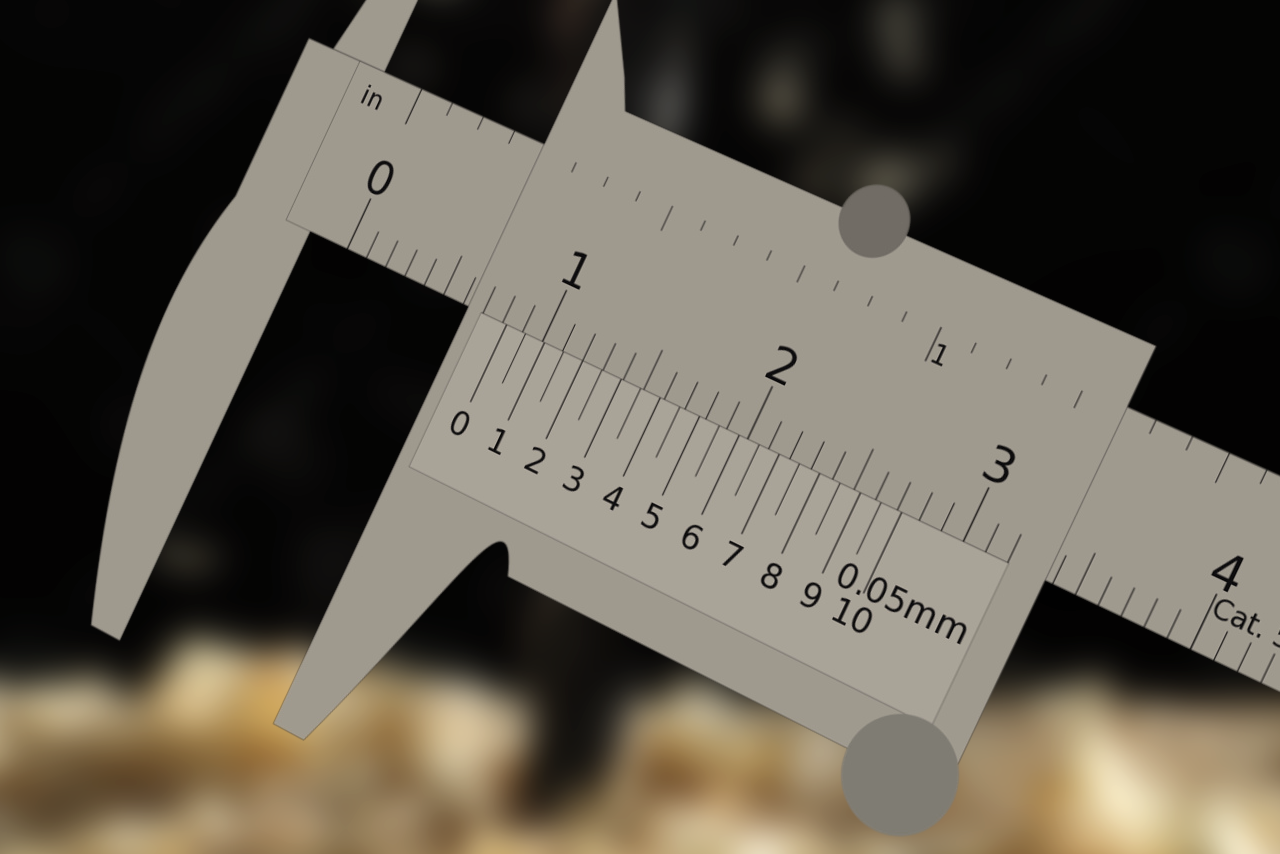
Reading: 8.2; mm
